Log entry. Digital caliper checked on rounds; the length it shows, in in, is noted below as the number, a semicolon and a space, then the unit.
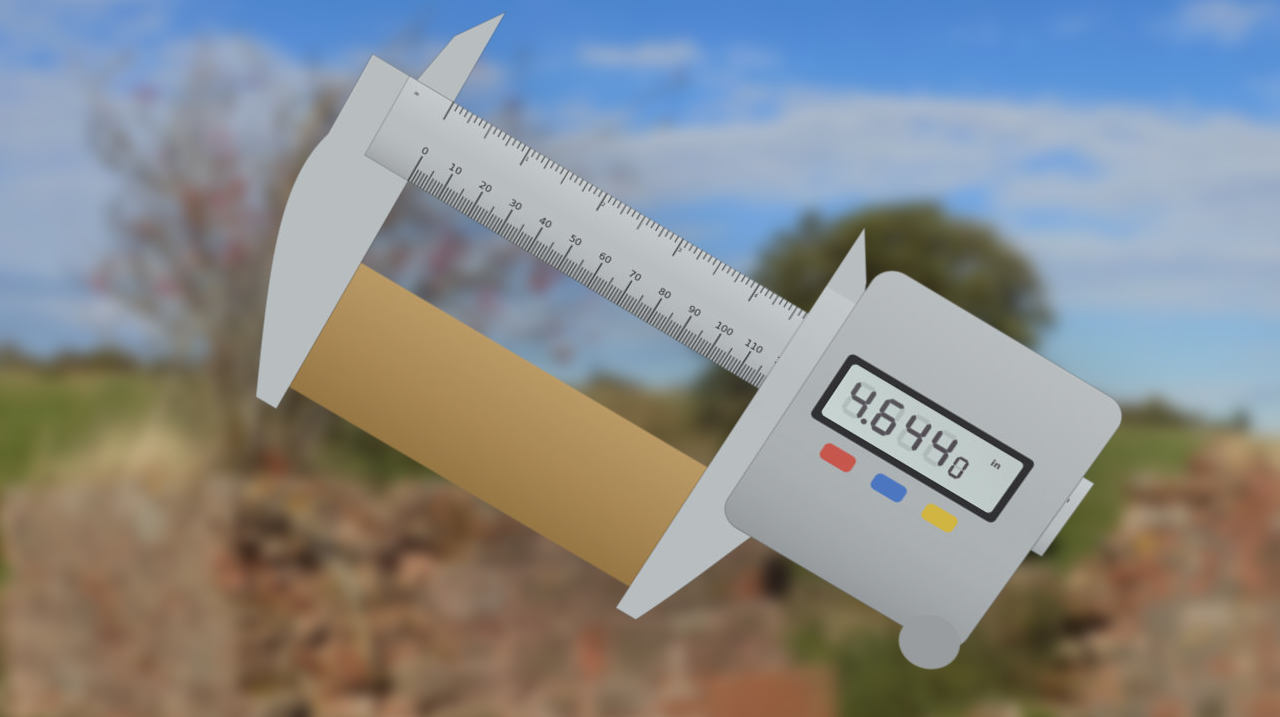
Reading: 4.6440; in
